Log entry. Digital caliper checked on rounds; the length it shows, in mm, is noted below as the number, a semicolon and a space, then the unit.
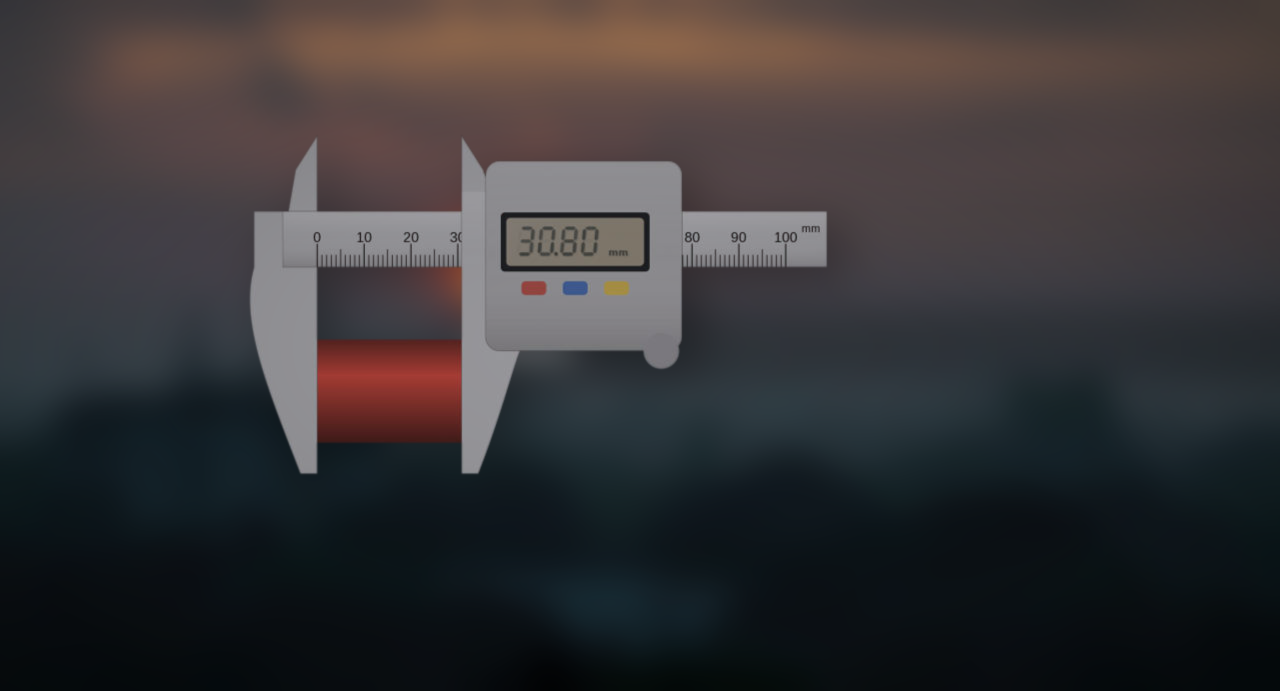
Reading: 30.80; mm
